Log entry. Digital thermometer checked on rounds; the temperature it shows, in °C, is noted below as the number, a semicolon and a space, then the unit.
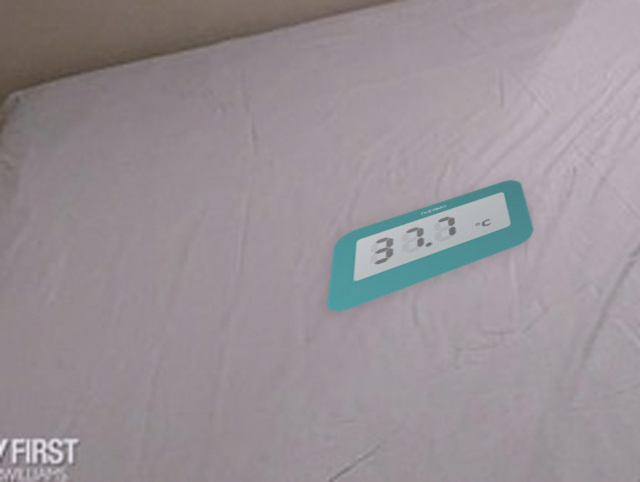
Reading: 37.7; °C
